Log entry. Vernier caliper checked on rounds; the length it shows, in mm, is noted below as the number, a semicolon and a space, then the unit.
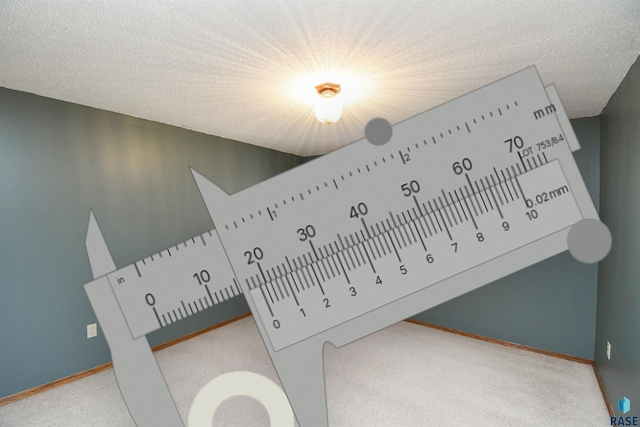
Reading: 18.8; mm
